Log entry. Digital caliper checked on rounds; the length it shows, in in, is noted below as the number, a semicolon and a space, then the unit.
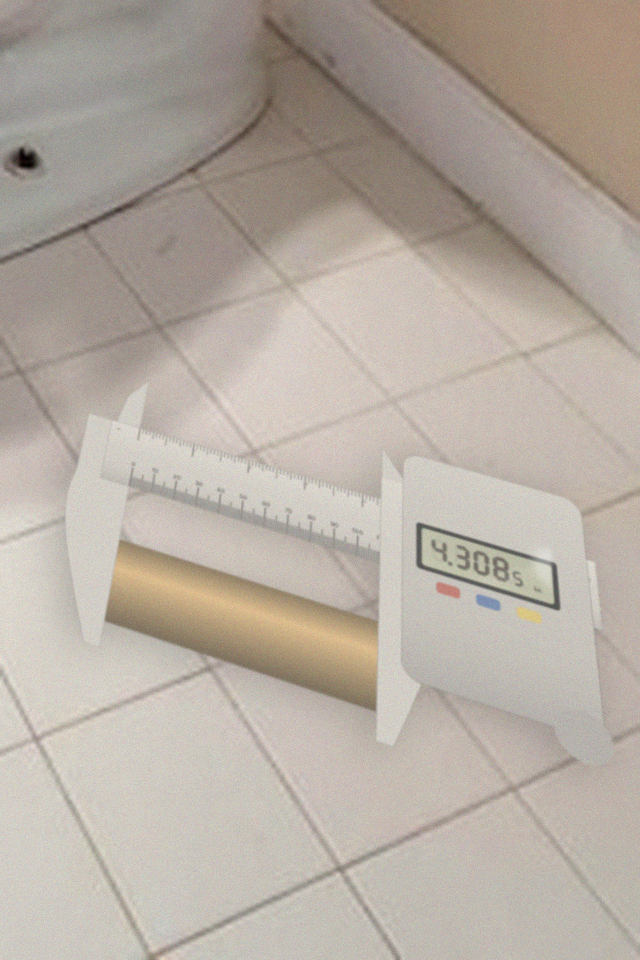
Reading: 4.3085; in
